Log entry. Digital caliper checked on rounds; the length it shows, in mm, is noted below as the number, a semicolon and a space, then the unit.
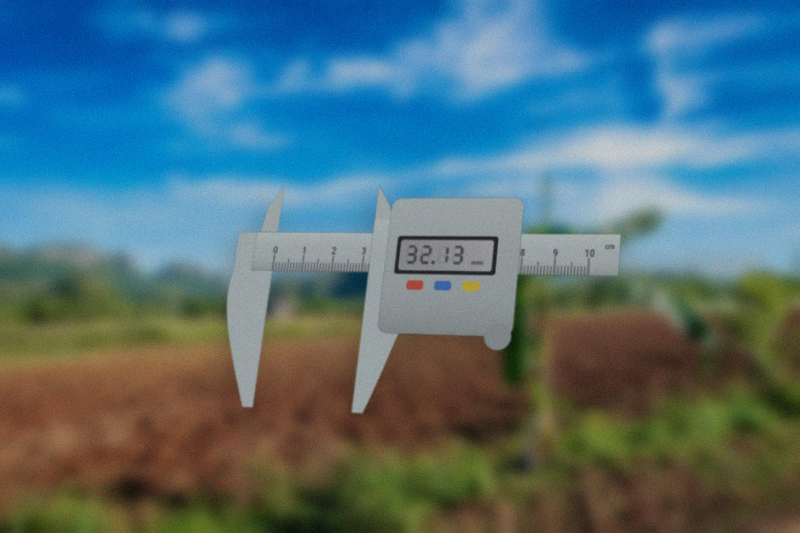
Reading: 32.13; mm
